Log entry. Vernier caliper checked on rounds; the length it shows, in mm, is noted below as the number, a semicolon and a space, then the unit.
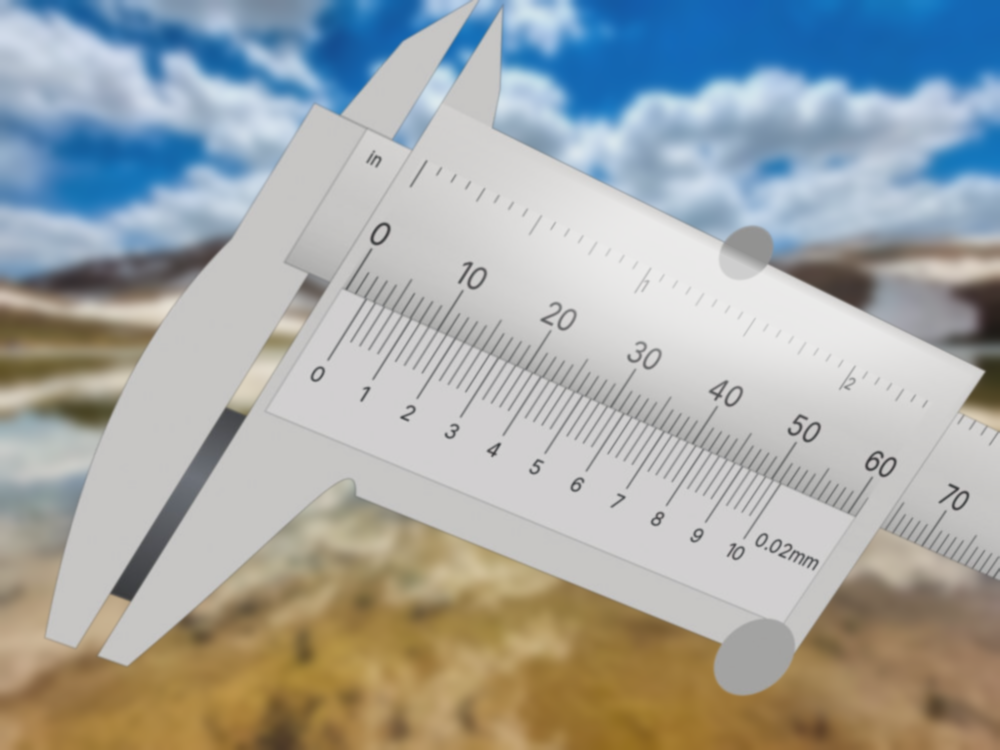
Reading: 2.2; mm
